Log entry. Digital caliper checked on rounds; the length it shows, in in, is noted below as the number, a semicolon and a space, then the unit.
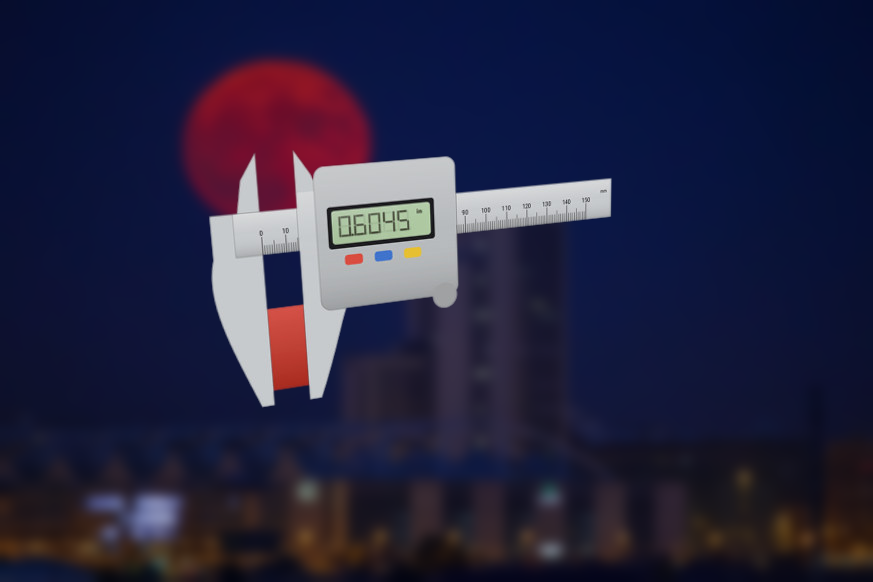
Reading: 0.6045; in
